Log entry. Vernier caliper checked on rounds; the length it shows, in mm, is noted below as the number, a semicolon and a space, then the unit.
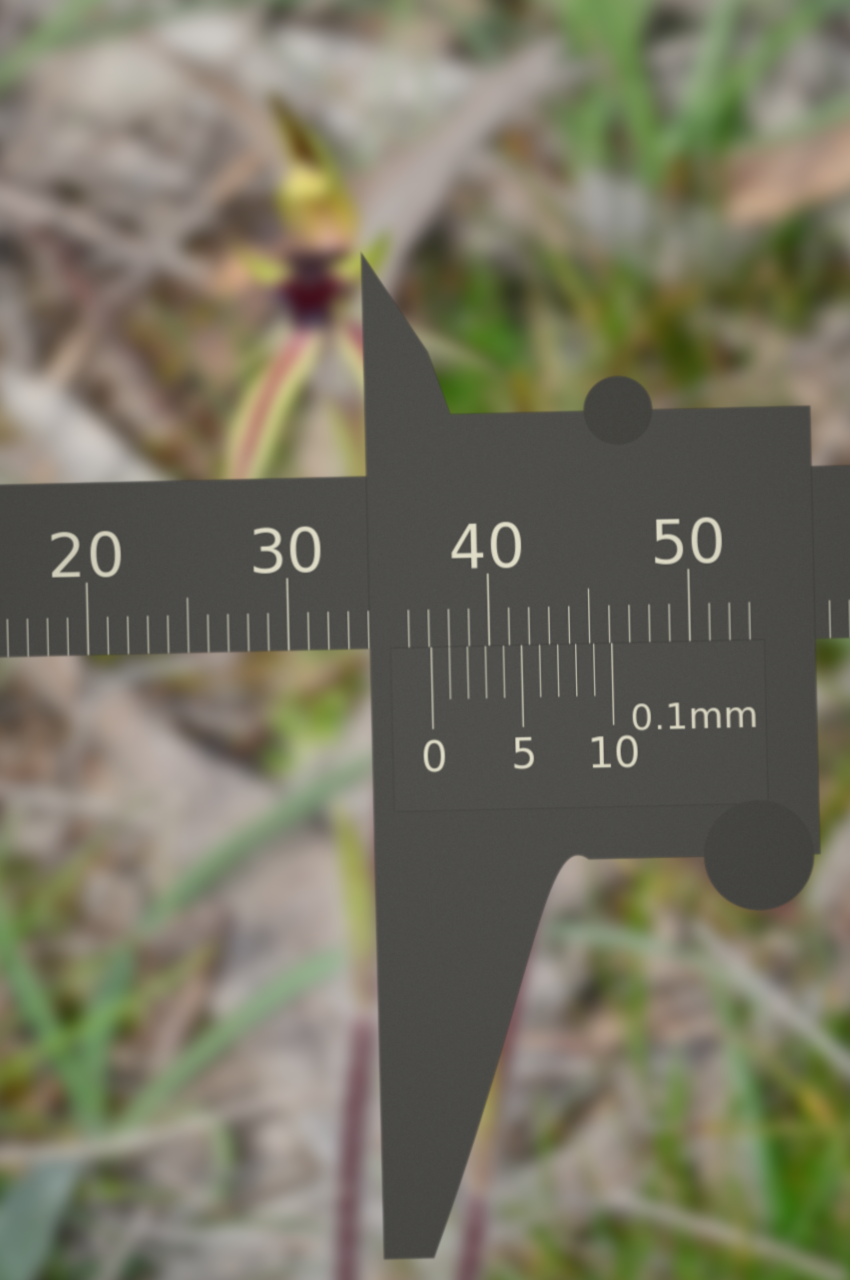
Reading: 37.1; mm
